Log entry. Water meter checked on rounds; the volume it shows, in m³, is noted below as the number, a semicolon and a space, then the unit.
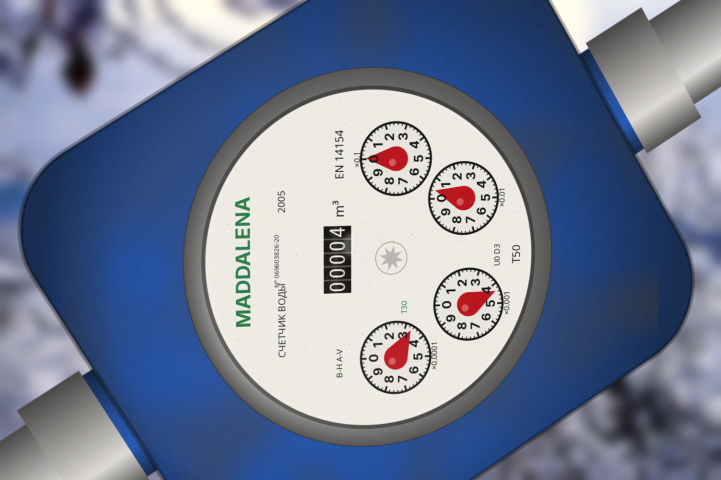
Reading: 4.0043; m³
